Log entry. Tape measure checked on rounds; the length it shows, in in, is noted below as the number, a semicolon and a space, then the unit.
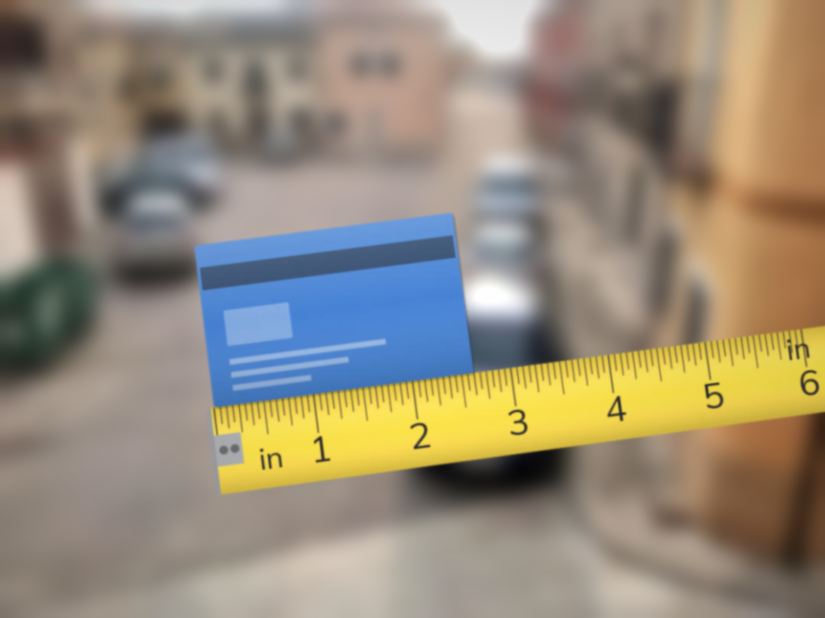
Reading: 2.625; in
